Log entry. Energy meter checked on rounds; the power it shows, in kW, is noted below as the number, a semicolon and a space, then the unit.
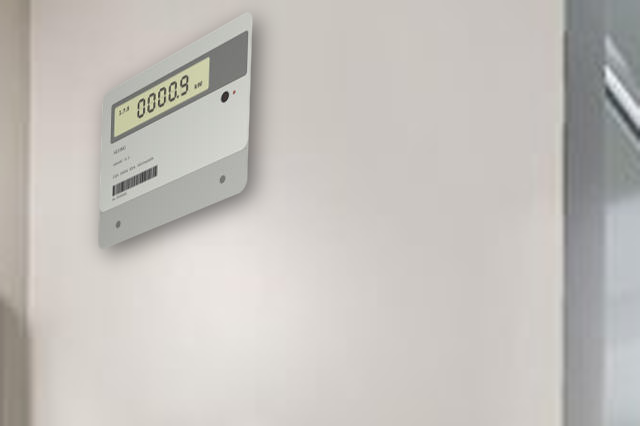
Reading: 0.9; kW
